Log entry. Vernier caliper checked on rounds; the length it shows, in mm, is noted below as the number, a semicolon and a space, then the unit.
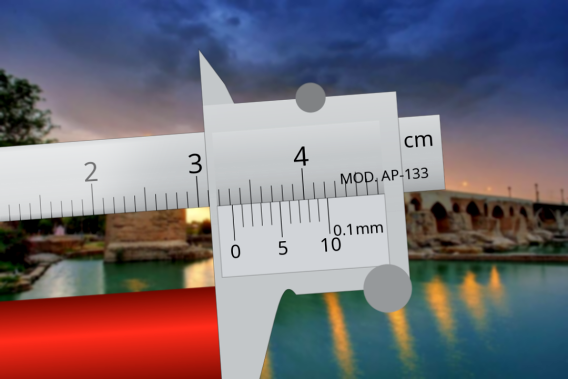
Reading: 33.2; mm
